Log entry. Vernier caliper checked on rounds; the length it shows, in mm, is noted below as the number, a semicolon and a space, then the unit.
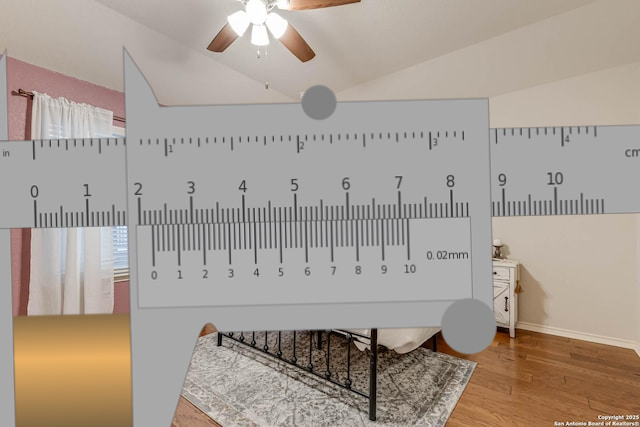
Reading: 22.5; mm
